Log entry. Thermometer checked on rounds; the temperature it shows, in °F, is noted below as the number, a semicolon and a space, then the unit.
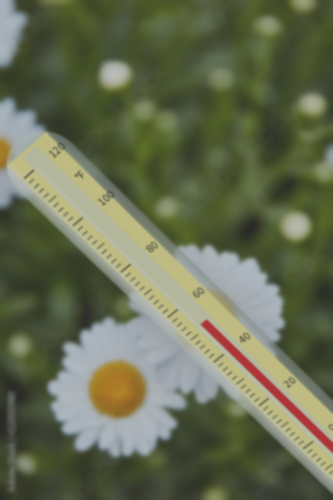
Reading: 52; °F
